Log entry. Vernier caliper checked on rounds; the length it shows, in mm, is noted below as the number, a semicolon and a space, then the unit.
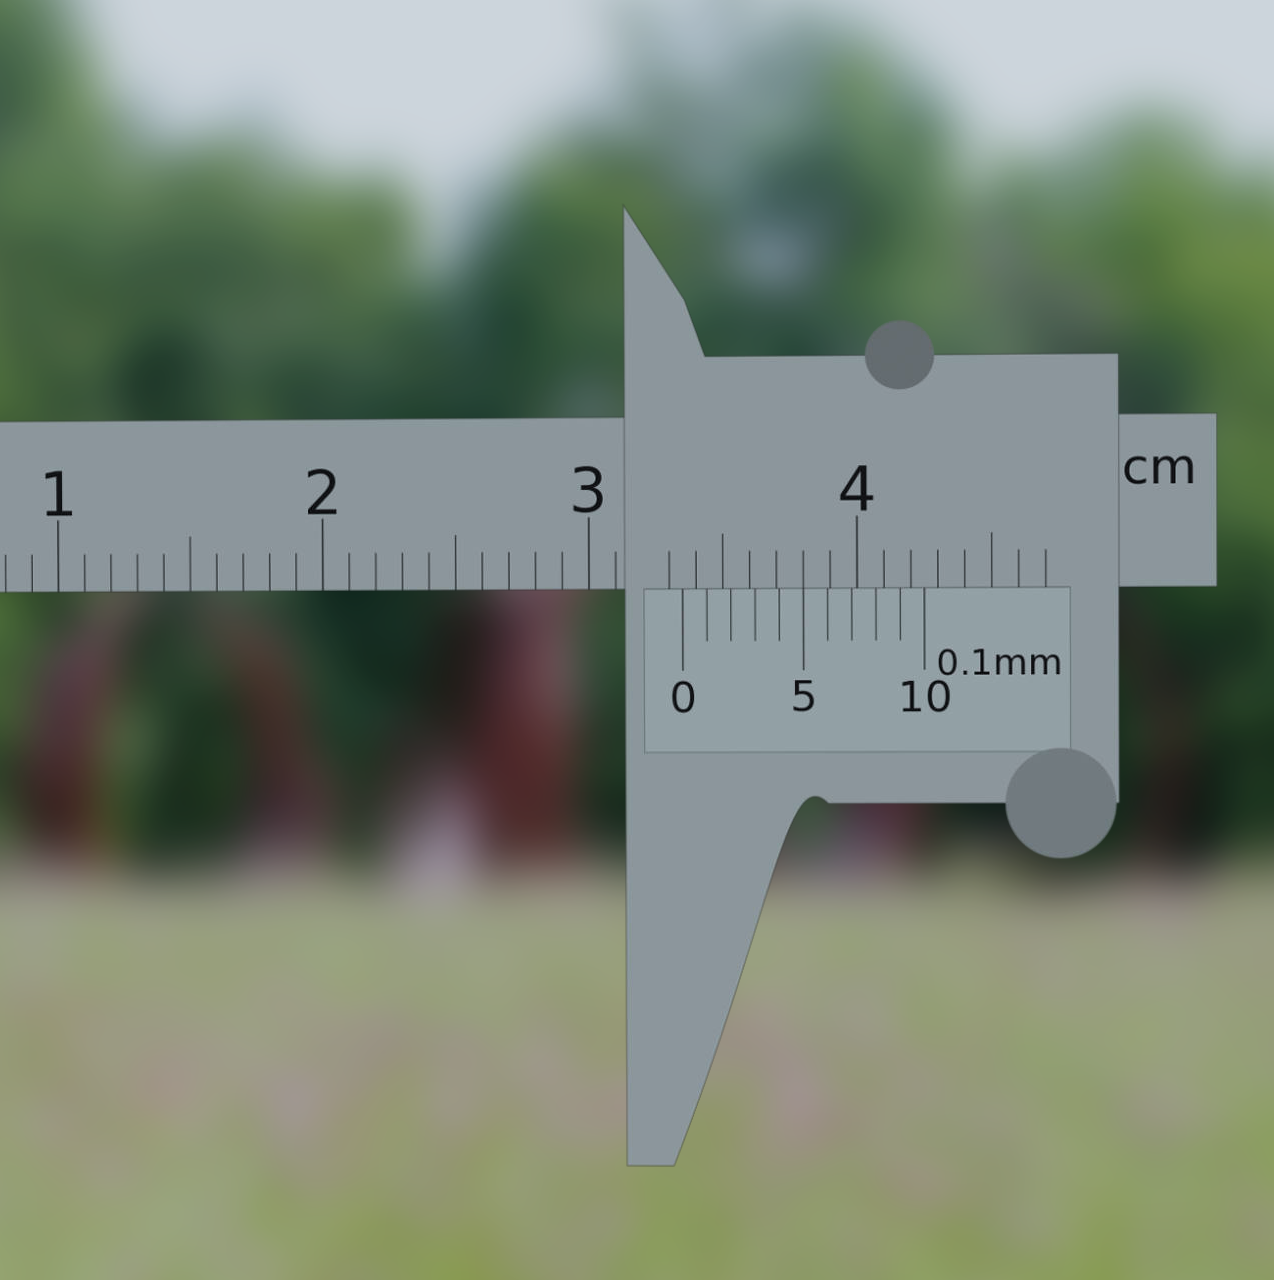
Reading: 33.5; mm
